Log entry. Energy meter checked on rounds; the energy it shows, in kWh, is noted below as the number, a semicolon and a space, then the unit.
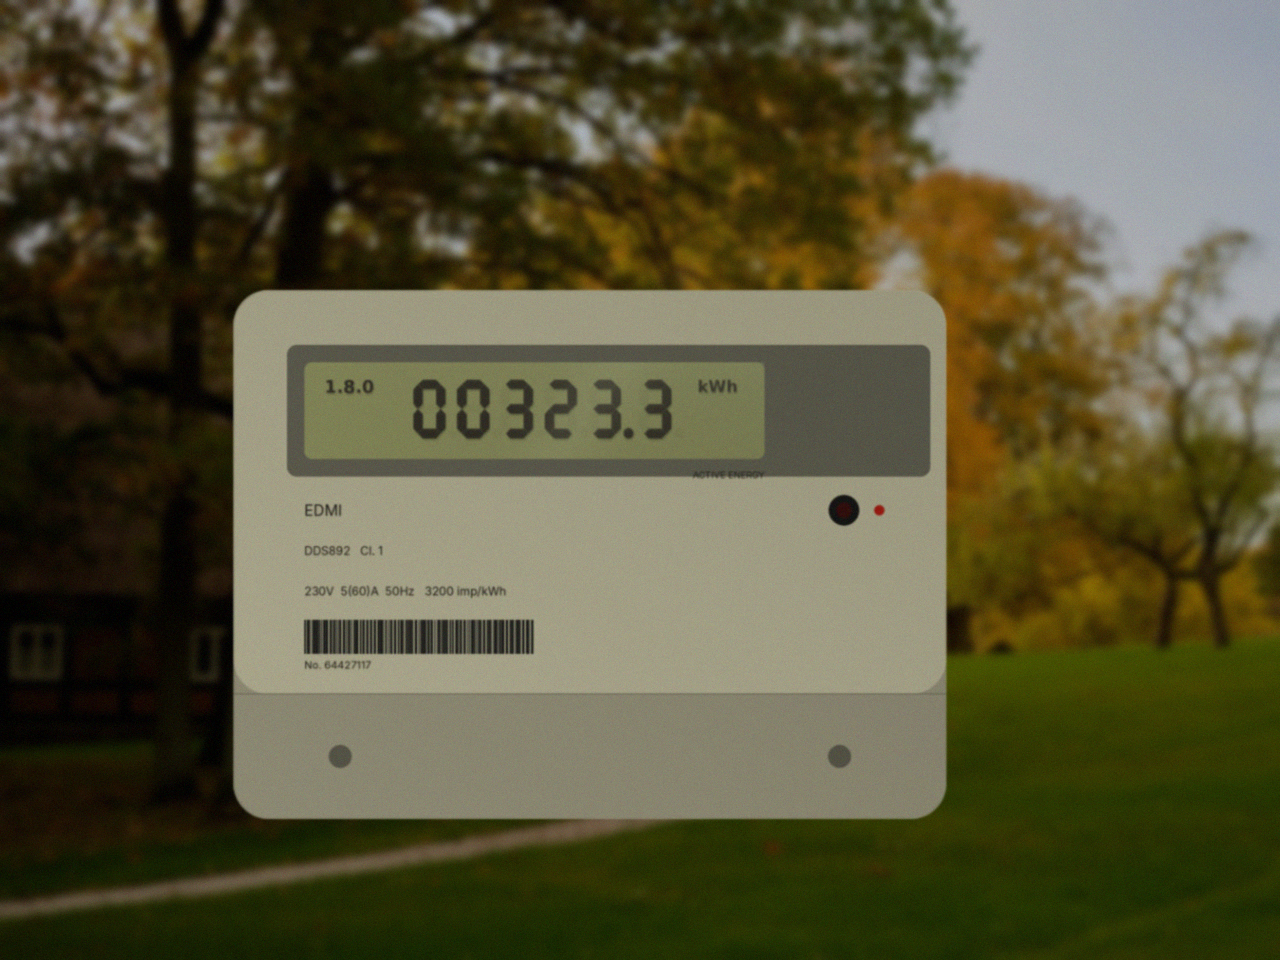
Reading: 323.3; kWh
